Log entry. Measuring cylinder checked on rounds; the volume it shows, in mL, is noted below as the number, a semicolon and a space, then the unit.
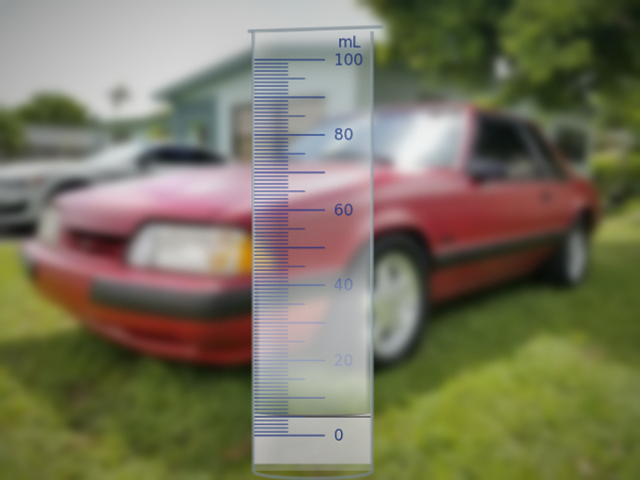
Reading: 5; mL
